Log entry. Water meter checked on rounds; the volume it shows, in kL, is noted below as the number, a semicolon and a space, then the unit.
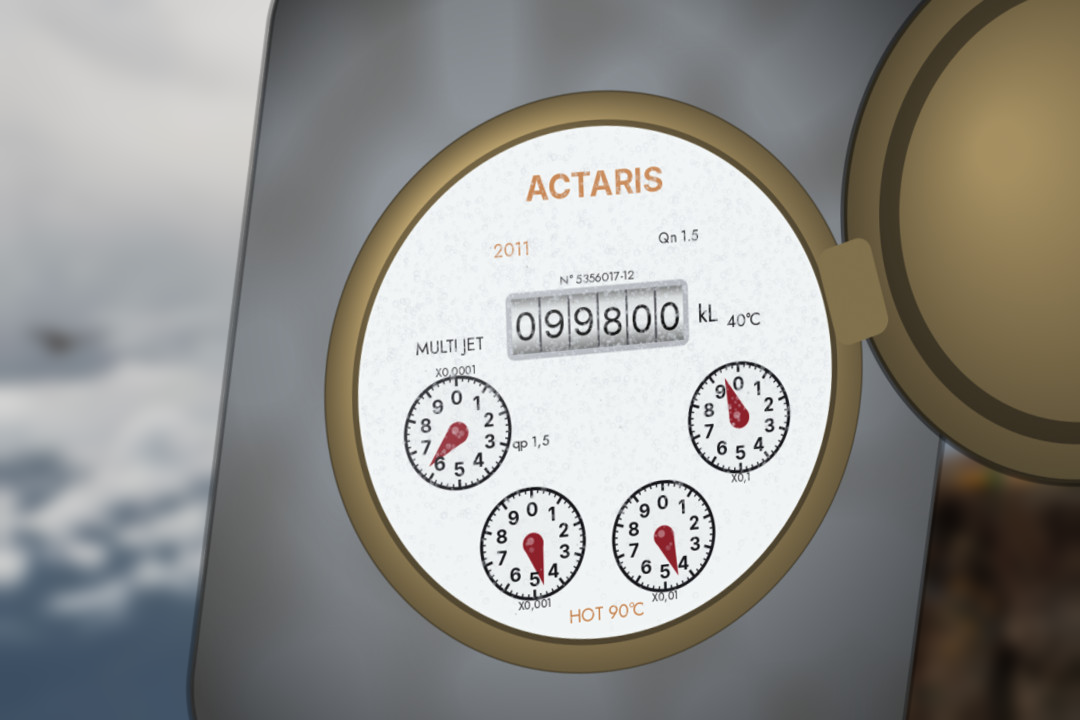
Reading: 99799.9446; kL
